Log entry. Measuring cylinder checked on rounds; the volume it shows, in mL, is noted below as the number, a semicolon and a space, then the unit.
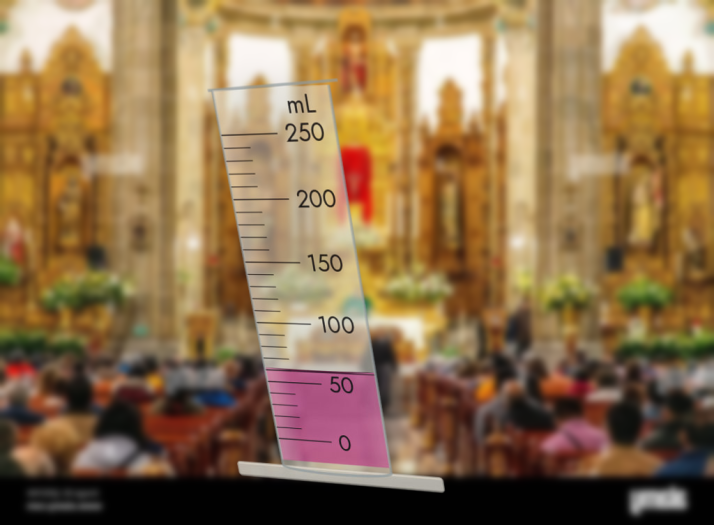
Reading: 60; mL
